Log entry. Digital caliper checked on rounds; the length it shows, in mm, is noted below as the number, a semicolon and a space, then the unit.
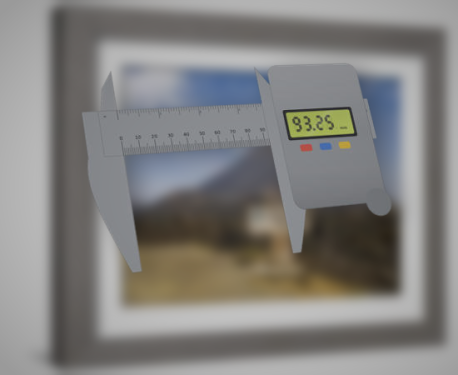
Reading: 93.25; mm
